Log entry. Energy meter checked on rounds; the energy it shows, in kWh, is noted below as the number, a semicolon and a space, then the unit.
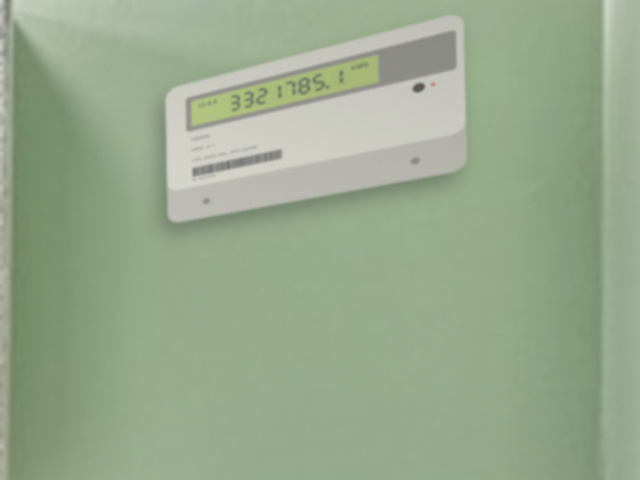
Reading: 3321785.1; kWh
